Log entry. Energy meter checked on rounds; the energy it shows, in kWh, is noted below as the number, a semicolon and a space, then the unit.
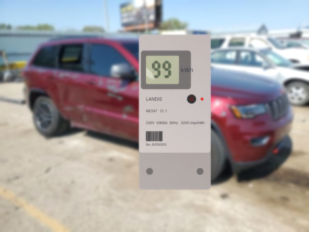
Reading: 99; kWh
